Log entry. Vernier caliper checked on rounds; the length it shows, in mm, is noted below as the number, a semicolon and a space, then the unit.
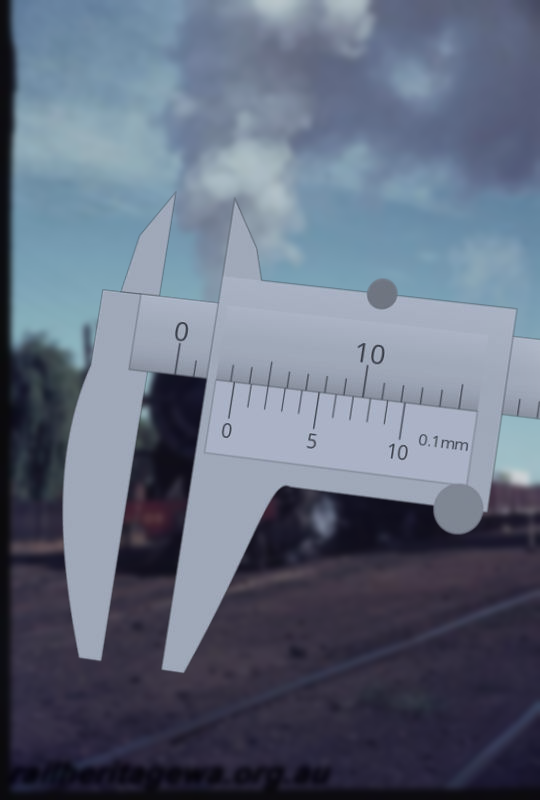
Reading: 3.2; mm
